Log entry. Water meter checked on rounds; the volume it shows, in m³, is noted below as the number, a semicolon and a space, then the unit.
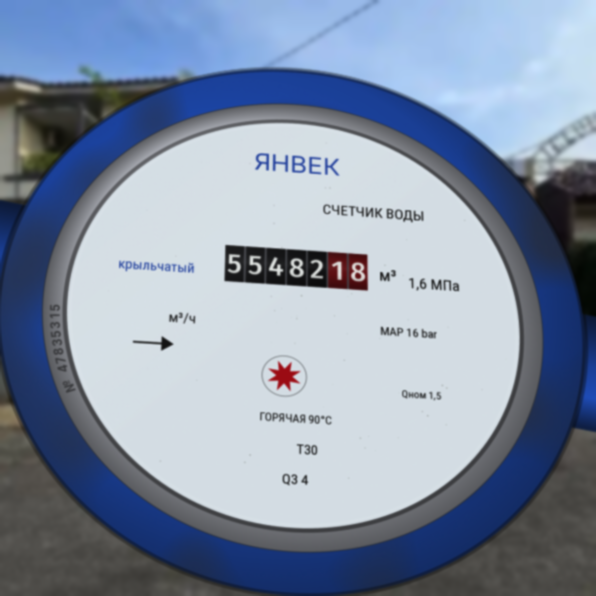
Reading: 55482.18; m³
